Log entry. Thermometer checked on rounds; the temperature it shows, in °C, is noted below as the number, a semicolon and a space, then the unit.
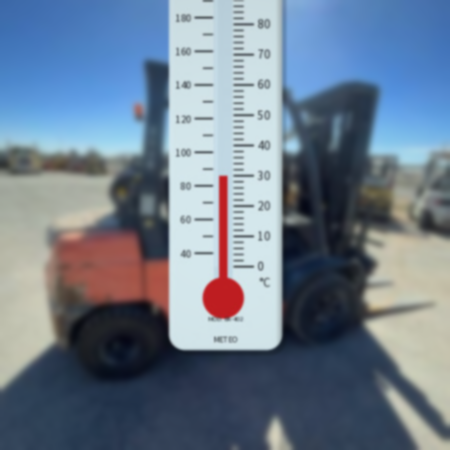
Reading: 30; °C
